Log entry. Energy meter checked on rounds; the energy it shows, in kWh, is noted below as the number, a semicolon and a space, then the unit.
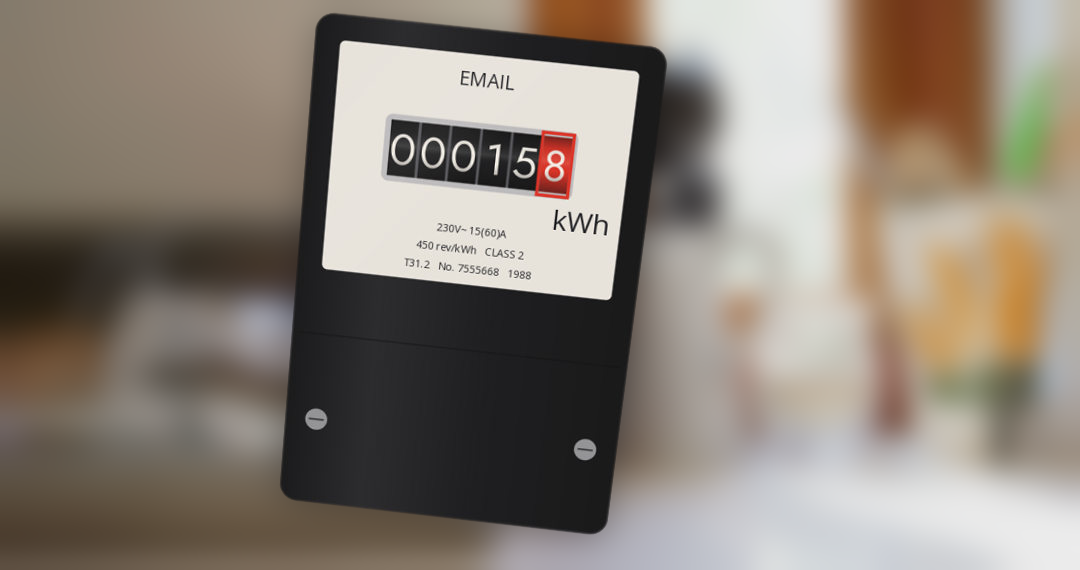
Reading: 15.8; kWh
